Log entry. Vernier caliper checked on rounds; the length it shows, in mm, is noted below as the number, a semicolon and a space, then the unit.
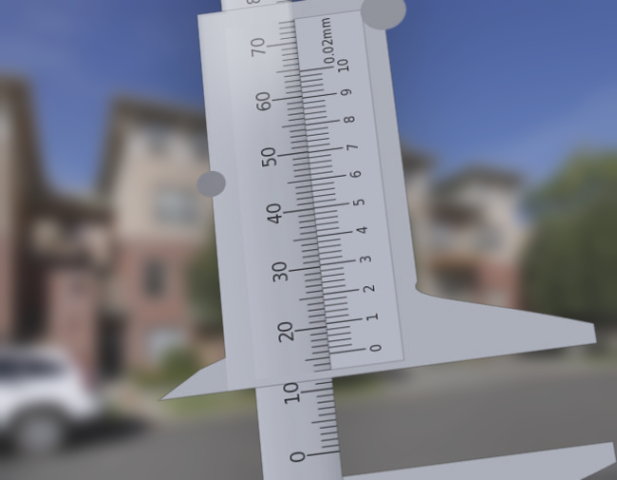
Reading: 15.6; mm
